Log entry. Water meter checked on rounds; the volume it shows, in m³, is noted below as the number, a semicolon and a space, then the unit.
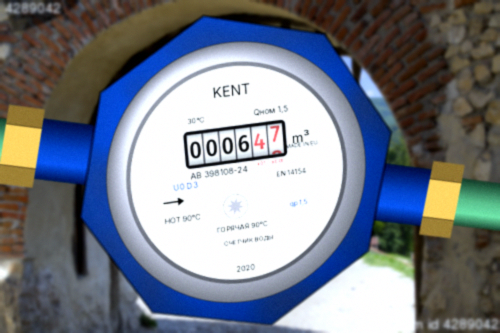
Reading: 6.47; m³
